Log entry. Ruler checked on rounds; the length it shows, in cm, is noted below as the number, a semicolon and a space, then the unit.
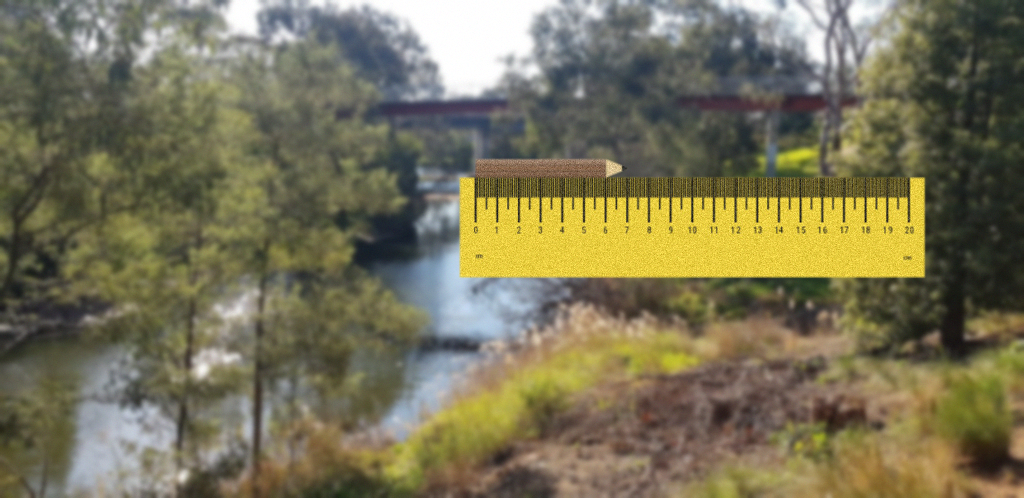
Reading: 7; cm
